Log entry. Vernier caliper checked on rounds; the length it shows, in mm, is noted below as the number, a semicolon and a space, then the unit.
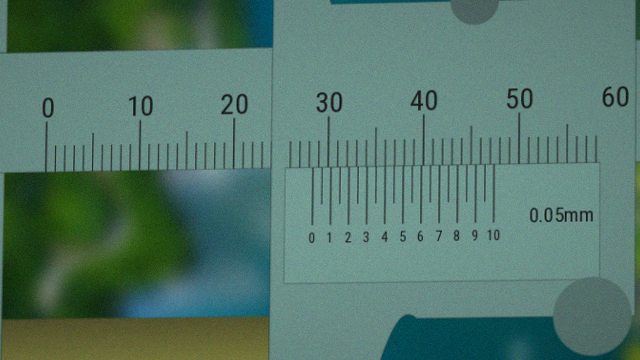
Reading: 28.4; mm
